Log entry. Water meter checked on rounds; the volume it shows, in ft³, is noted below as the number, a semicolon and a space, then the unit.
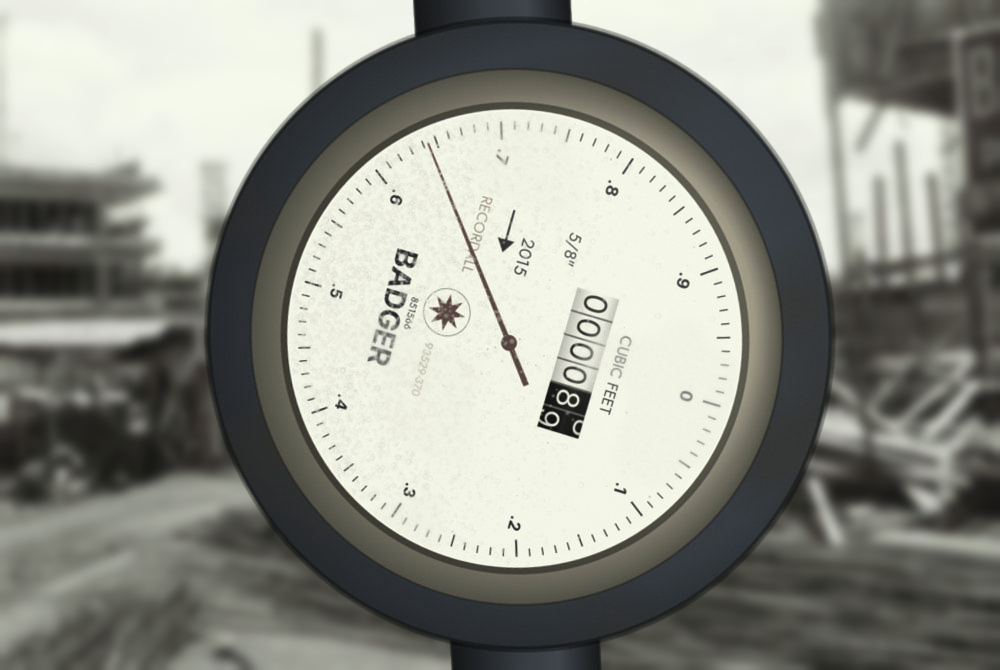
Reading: 88.64; ft³
